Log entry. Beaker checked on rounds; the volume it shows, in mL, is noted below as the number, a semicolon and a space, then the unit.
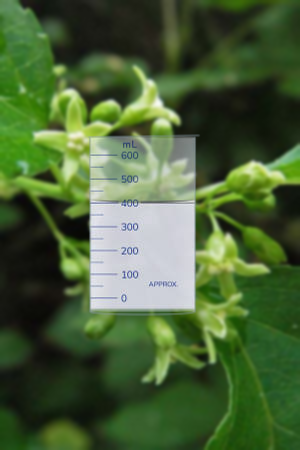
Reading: 400; mL
